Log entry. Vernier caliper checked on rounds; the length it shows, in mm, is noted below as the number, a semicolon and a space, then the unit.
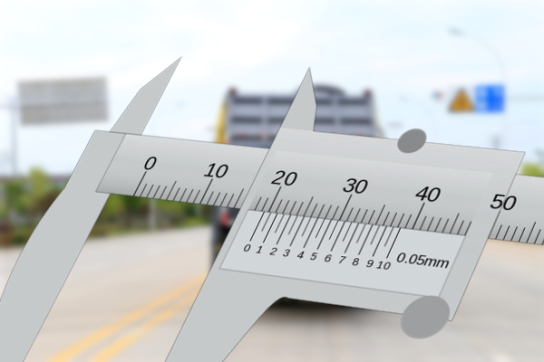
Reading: 19.4; mm
